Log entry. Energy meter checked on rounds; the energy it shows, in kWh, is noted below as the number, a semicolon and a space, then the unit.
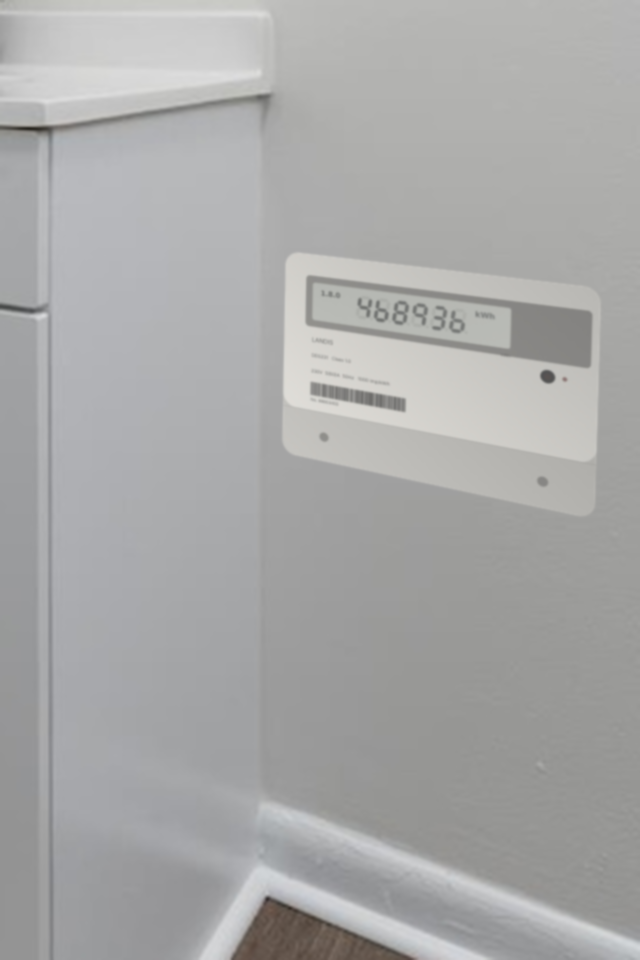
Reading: 468936; kWh
